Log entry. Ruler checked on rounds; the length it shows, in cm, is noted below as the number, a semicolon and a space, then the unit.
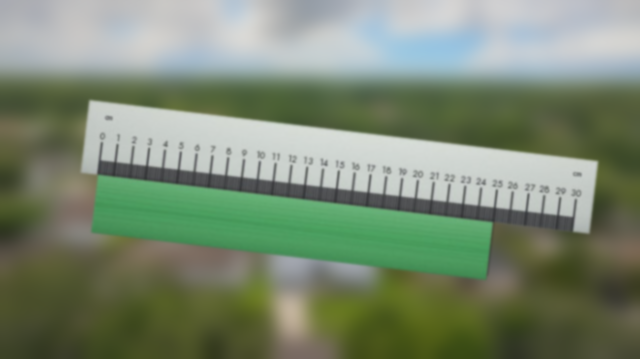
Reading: 25; cm
